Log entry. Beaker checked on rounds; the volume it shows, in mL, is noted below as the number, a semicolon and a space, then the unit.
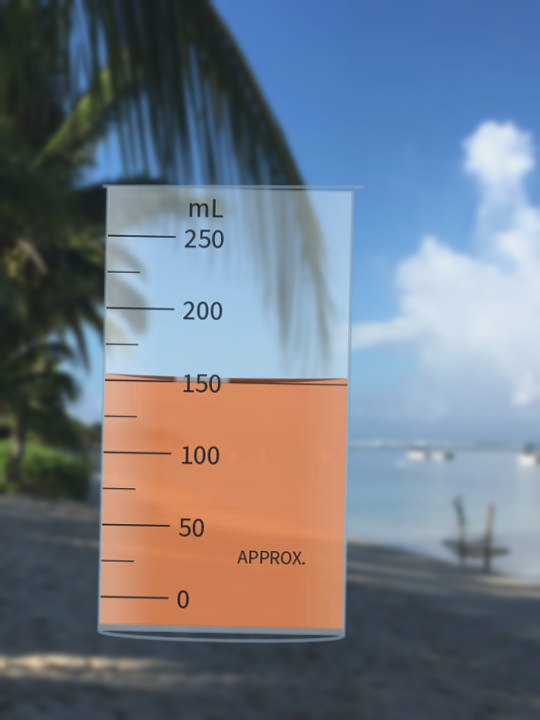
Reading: 150; mL
